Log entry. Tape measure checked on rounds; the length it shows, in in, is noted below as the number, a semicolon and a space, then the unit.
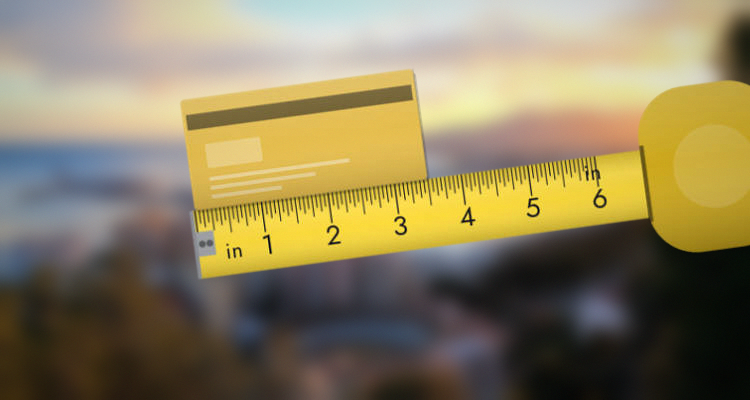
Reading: 3.5; in
